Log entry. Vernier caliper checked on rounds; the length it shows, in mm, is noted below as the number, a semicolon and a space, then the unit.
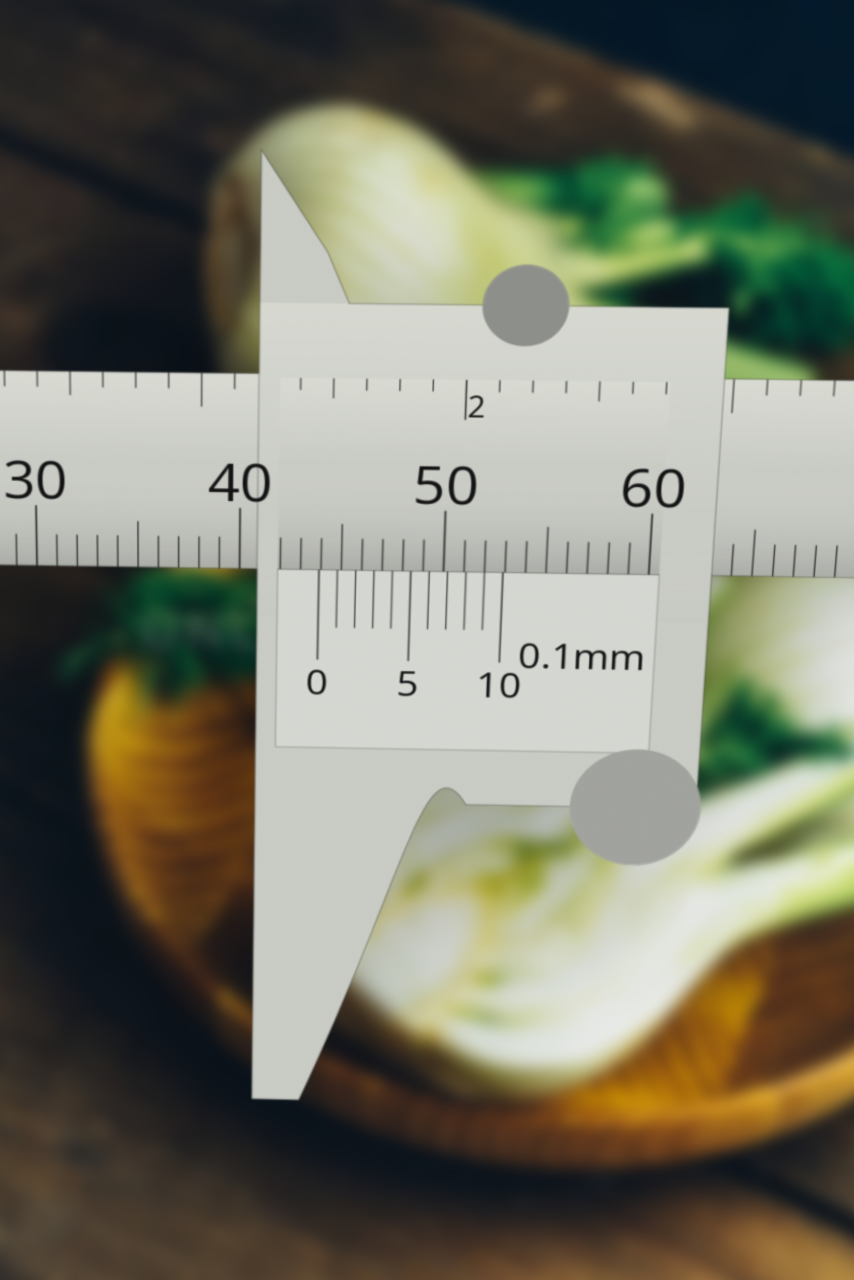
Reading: 43.9; mm
